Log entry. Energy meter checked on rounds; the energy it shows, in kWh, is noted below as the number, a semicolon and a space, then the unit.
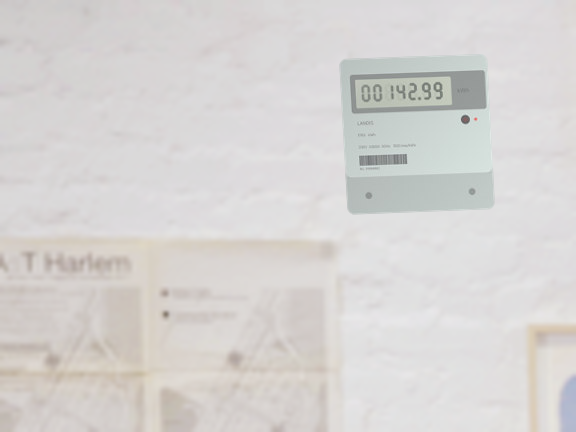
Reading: 142.99; kWh
